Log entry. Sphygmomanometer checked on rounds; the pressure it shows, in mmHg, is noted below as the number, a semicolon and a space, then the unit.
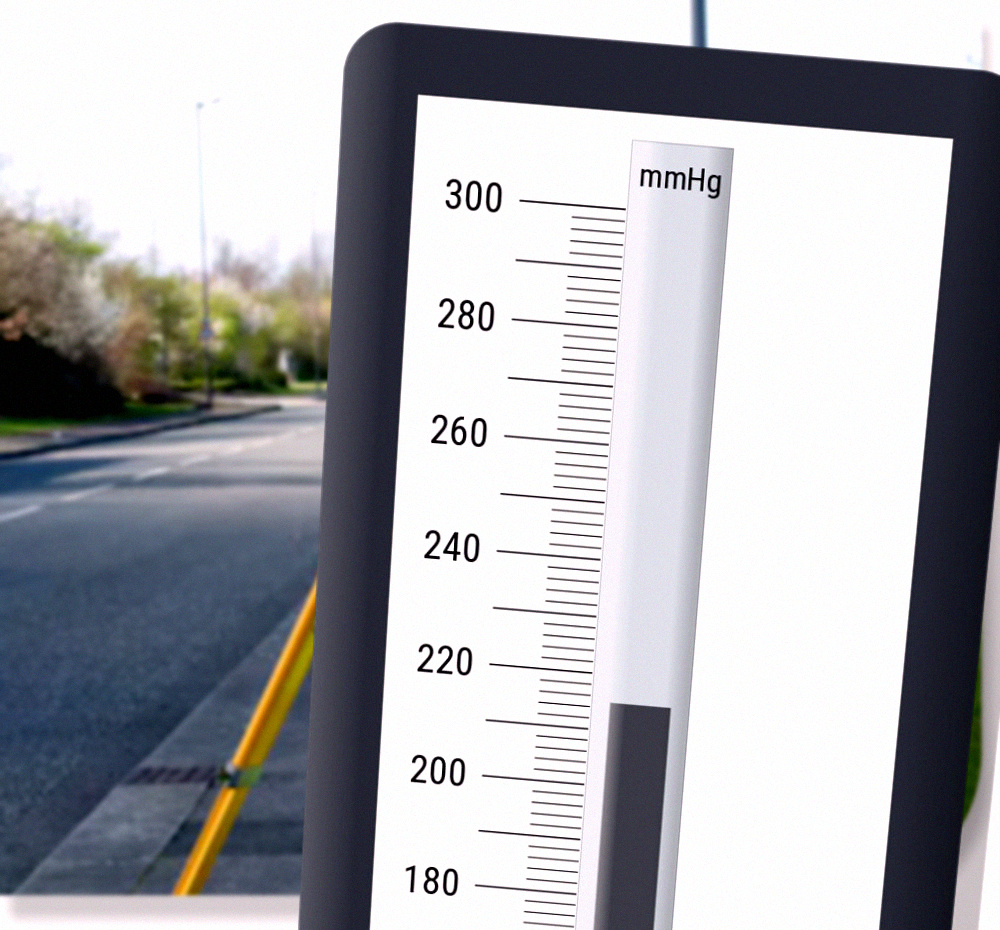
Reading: 215; mmHg
